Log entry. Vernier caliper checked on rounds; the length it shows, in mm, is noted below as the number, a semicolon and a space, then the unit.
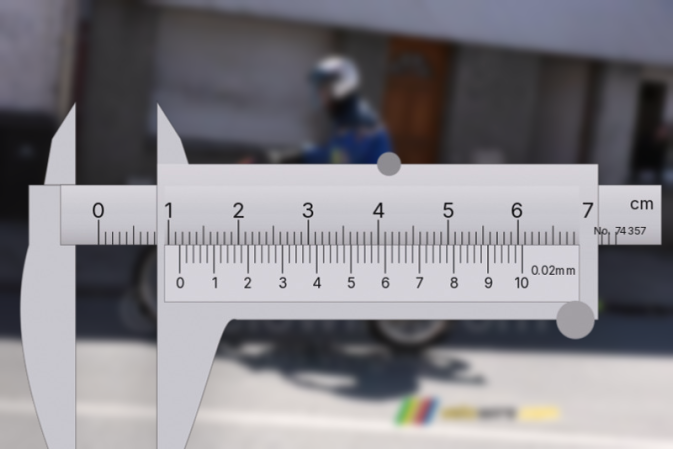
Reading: 11.6; mm
